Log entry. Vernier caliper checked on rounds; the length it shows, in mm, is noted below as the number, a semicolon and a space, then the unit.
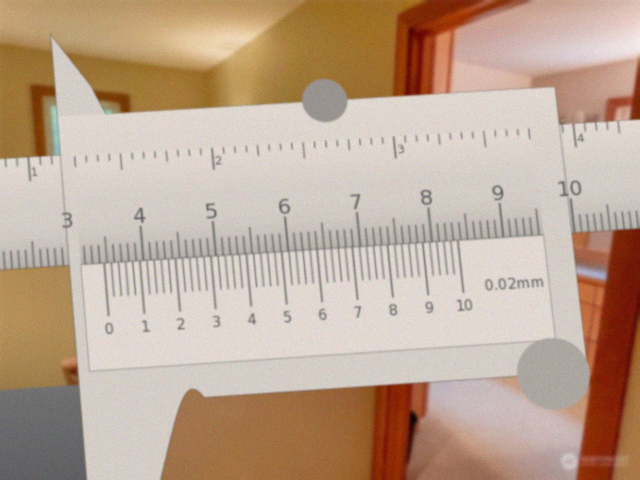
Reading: 34.6; mm
